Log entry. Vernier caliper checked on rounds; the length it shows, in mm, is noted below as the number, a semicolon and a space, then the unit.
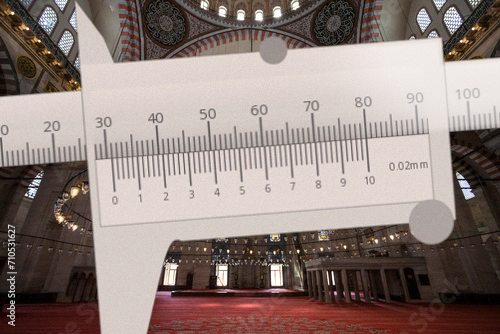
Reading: 31.0; mm
